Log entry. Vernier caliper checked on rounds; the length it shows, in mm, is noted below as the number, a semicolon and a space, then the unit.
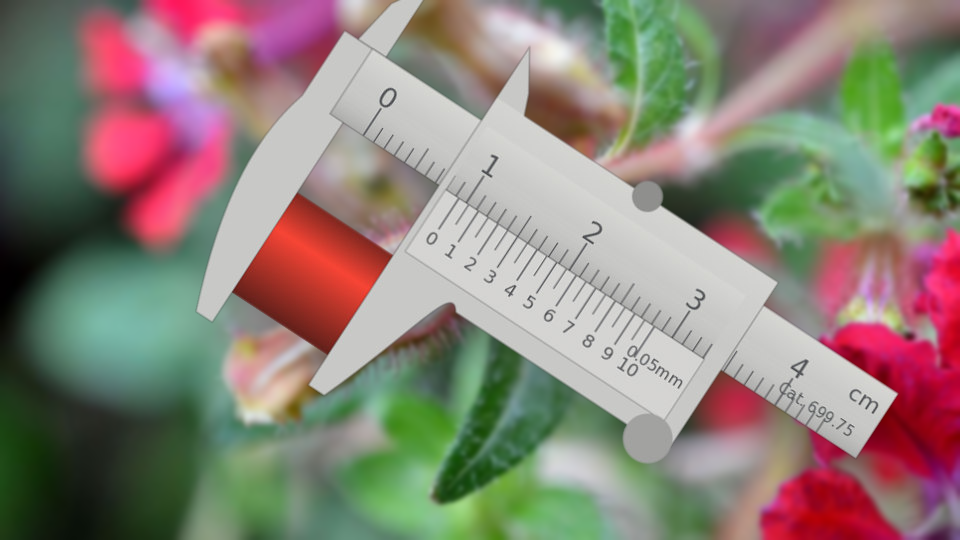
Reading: 9.3; mm
